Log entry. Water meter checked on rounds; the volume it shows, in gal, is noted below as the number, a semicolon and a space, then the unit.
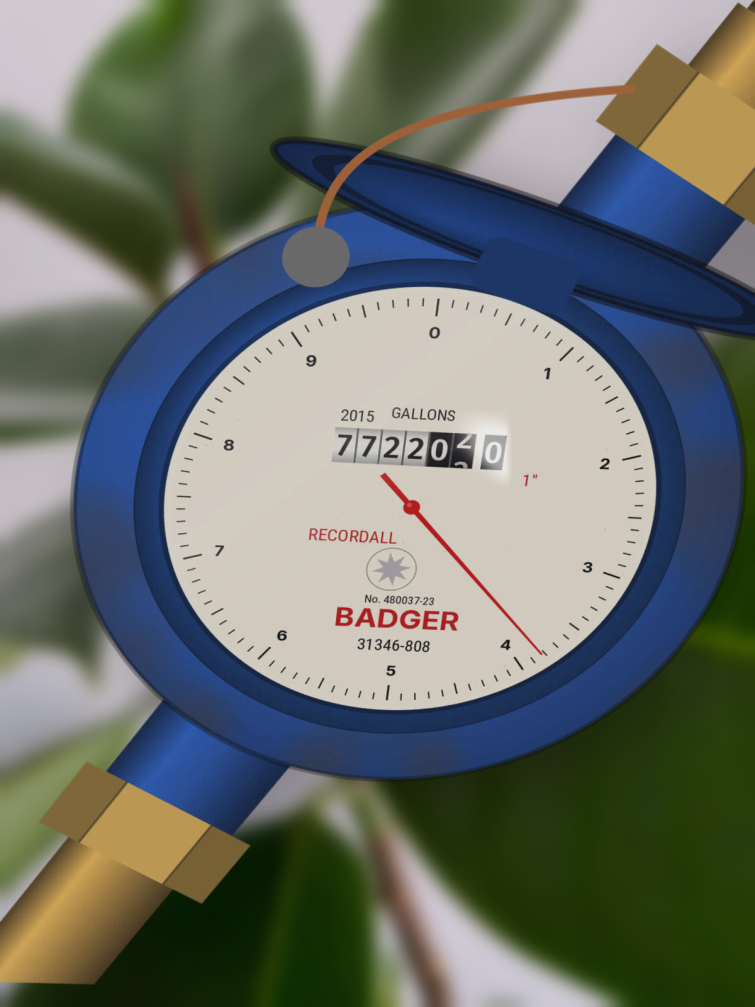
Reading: 7722023.8; gal
